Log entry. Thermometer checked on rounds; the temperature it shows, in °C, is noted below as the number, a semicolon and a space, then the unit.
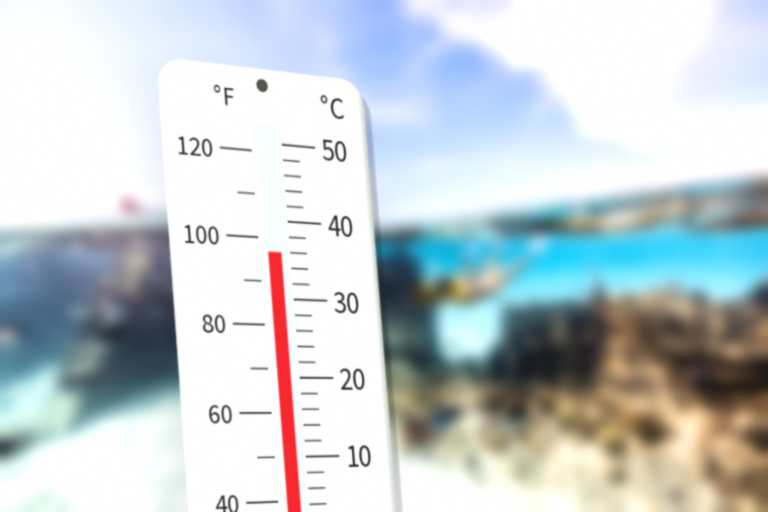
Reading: 36; °C
